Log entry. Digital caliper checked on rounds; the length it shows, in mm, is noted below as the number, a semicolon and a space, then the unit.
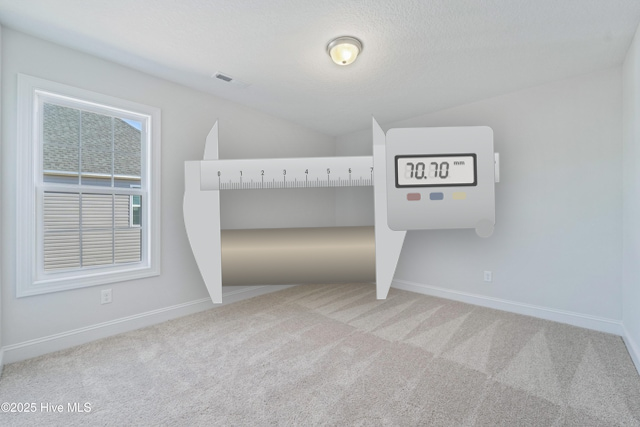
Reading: 70.70; mm
